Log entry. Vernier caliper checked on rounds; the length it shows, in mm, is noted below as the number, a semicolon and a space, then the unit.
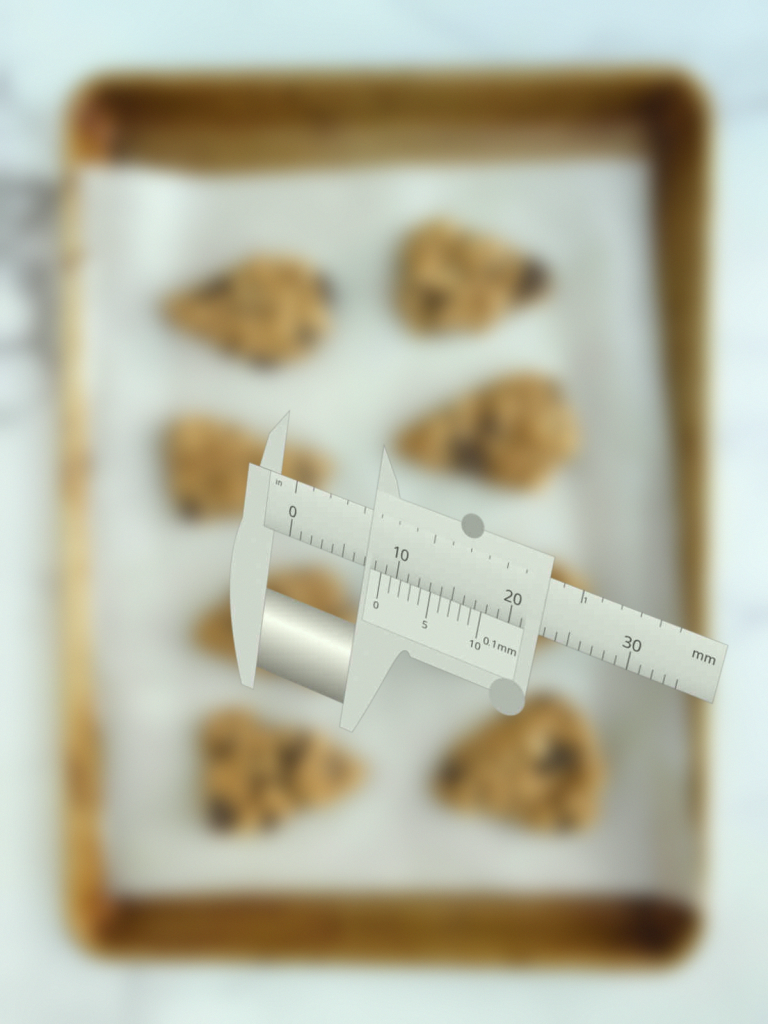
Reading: 8.6; mm
